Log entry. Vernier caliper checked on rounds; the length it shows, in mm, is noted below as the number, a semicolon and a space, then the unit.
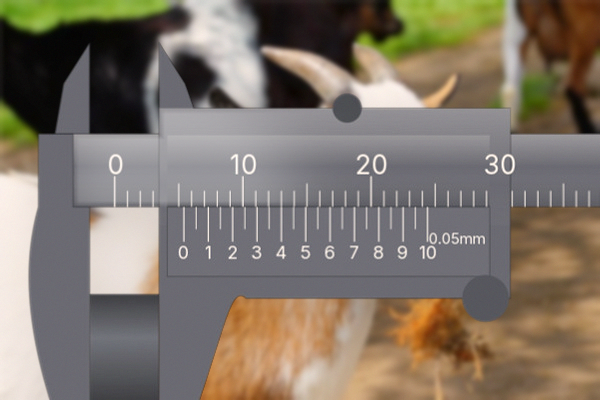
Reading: 5.4; mm
